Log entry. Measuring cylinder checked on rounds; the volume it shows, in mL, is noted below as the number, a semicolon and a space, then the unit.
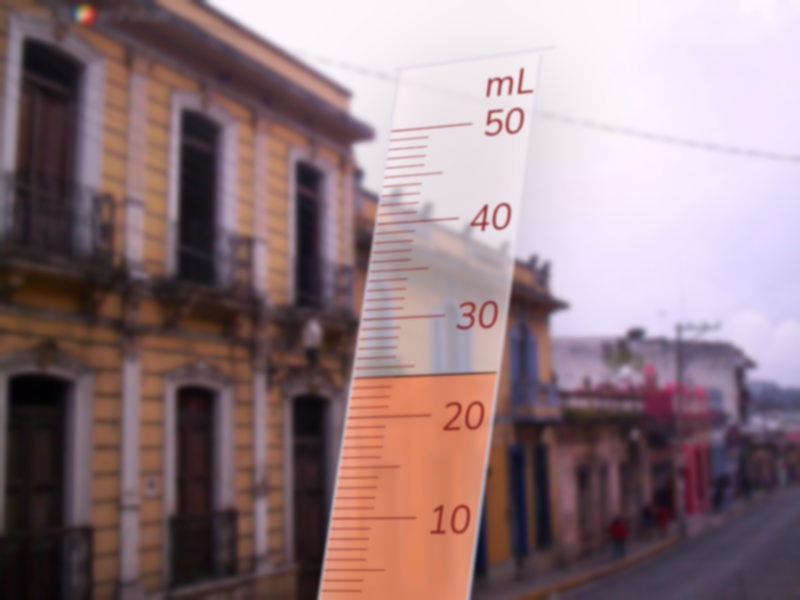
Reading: 24; mL
